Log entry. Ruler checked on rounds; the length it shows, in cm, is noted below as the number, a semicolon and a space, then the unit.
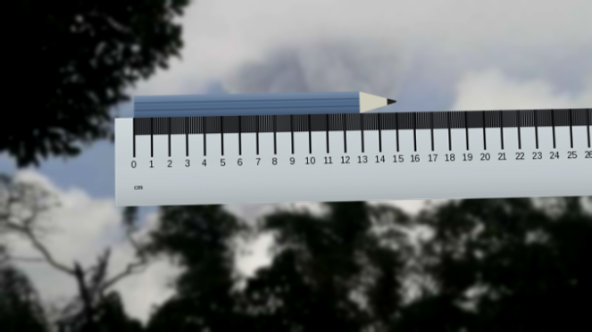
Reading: 15; cm
